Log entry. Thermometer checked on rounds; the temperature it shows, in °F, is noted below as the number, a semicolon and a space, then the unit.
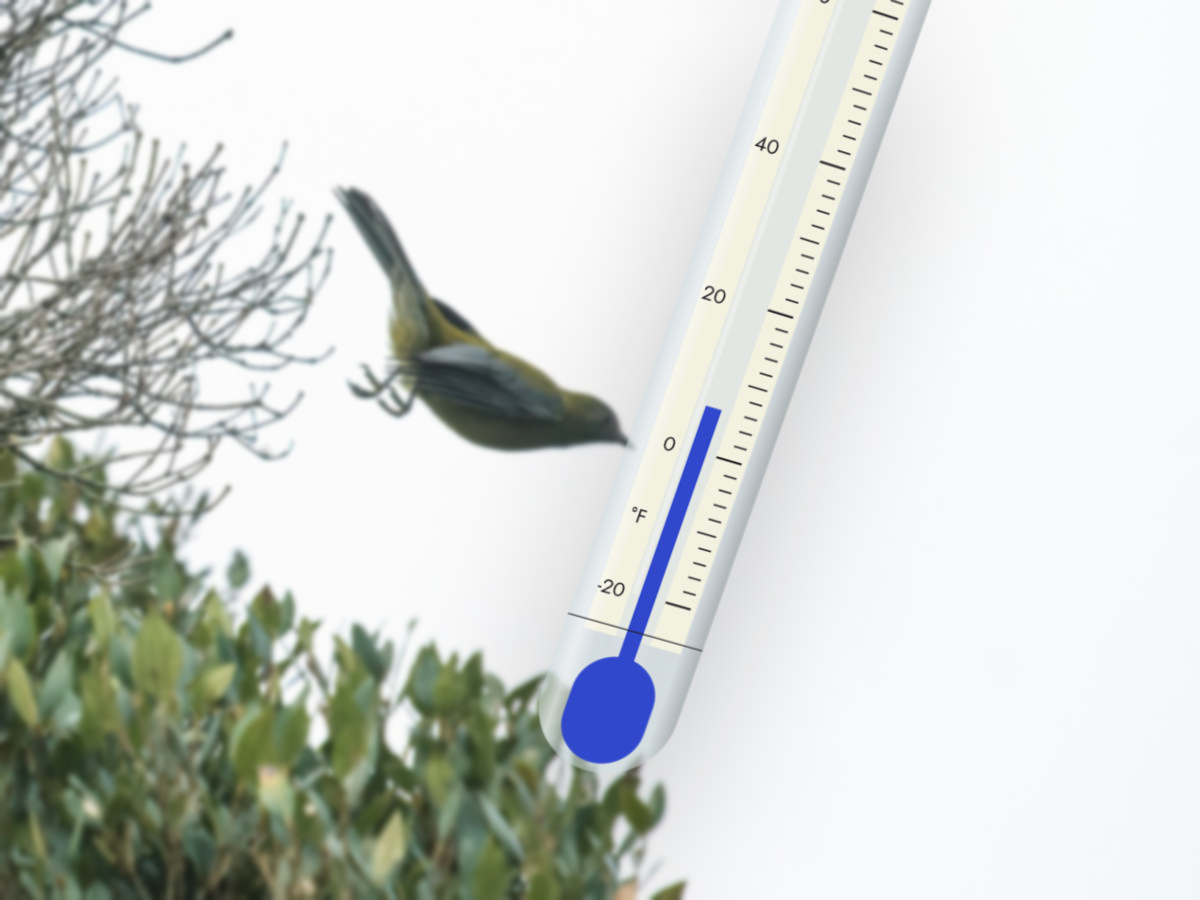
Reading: 6; °F
